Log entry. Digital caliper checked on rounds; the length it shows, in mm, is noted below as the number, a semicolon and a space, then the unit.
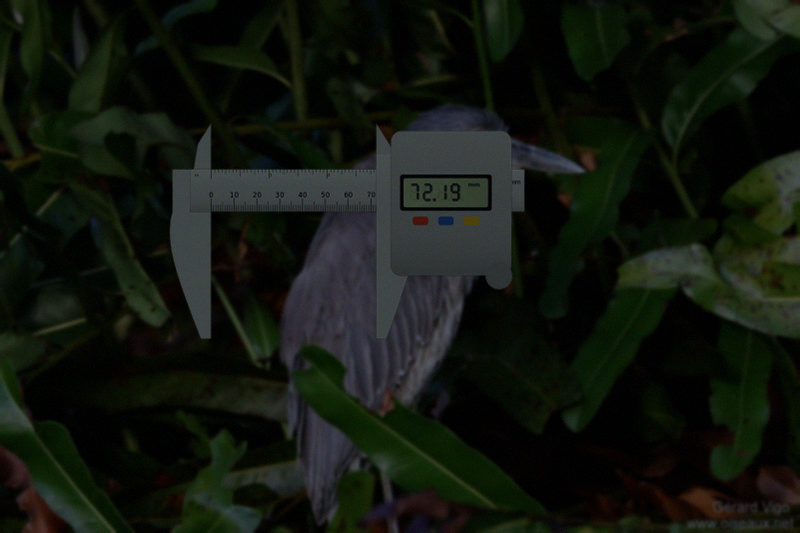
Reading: 72.19; mm
